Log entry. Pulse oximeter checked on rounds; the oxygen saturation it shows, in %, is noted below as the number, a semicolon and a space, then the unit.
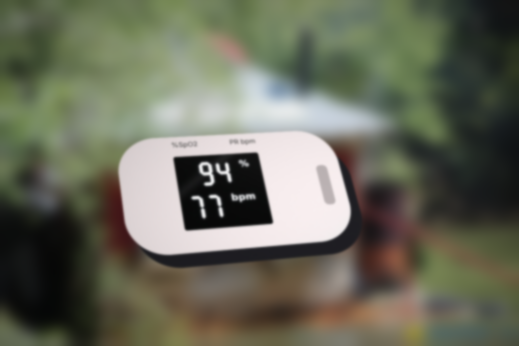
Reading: 94; %
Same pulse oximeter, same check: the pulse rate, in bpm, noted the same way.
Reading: 77; bpm
